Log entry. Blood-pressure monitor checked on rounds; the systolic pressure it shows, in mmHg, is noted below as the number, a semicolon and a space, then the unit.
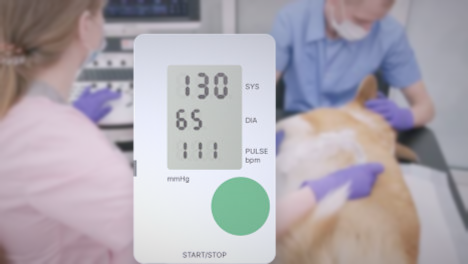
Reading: 130; mmHg
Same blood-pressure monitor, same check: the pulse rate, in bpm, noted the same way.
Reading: 111; bpm
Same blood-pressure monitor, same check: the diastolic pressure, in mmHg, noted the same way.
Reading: 65; mmHg
